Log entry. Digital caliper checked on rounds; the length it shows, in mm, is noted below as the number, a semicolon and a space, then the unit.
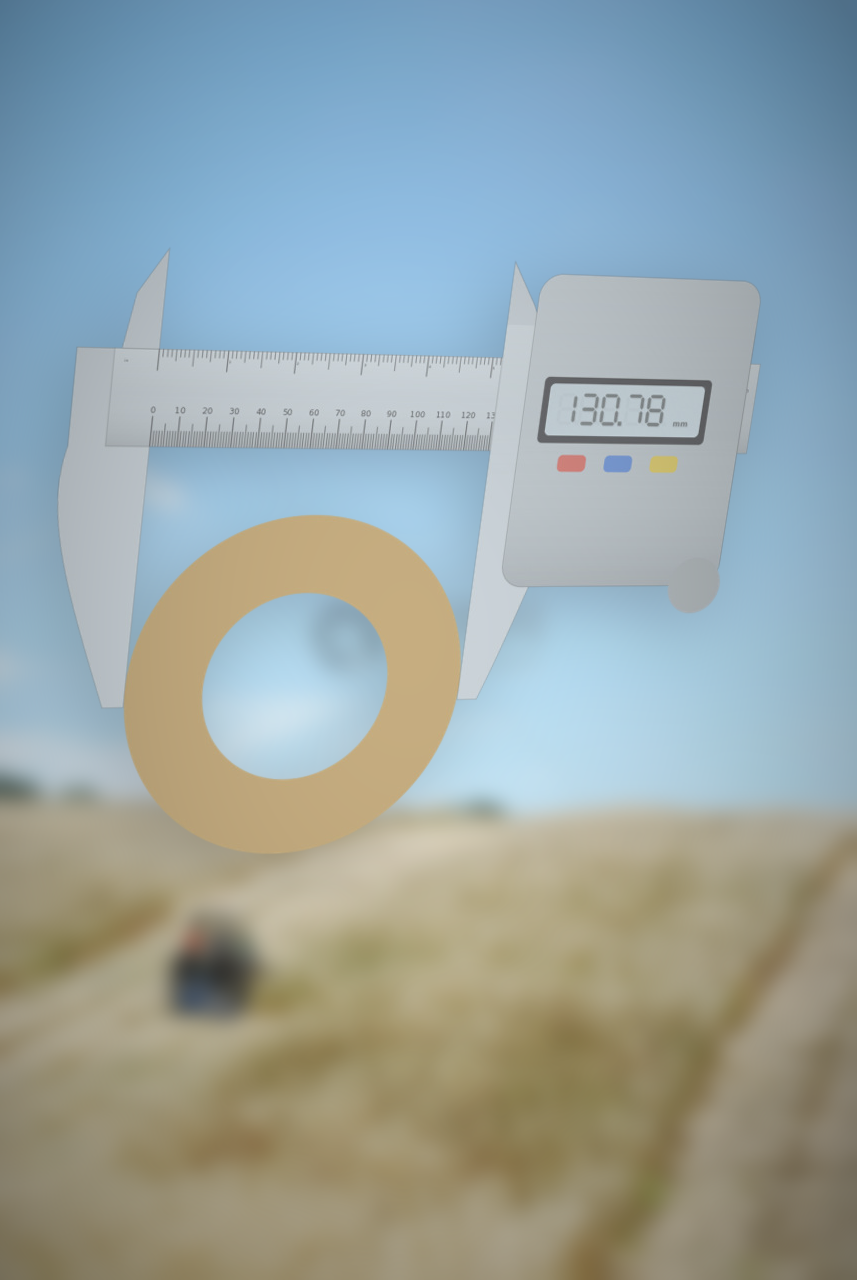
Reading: 130.78; mm
